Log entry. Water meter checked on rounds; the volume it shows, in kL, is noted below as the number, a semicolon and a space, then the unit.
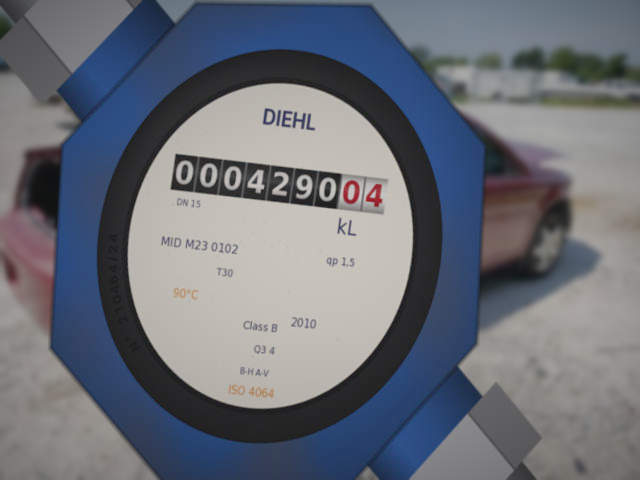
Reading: 4290.04; kL
